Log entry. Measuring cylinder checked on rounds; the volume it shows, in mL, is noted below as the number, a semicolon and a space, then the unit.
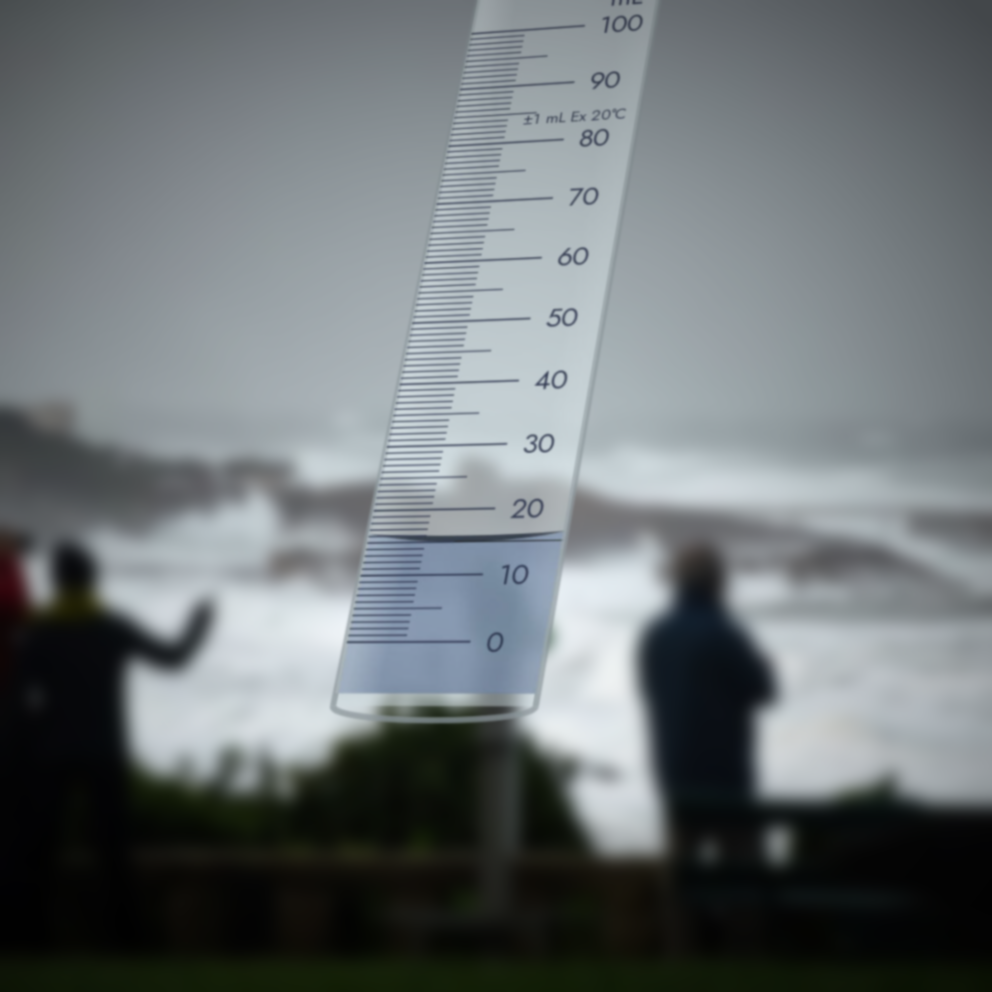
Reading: 15; mL
